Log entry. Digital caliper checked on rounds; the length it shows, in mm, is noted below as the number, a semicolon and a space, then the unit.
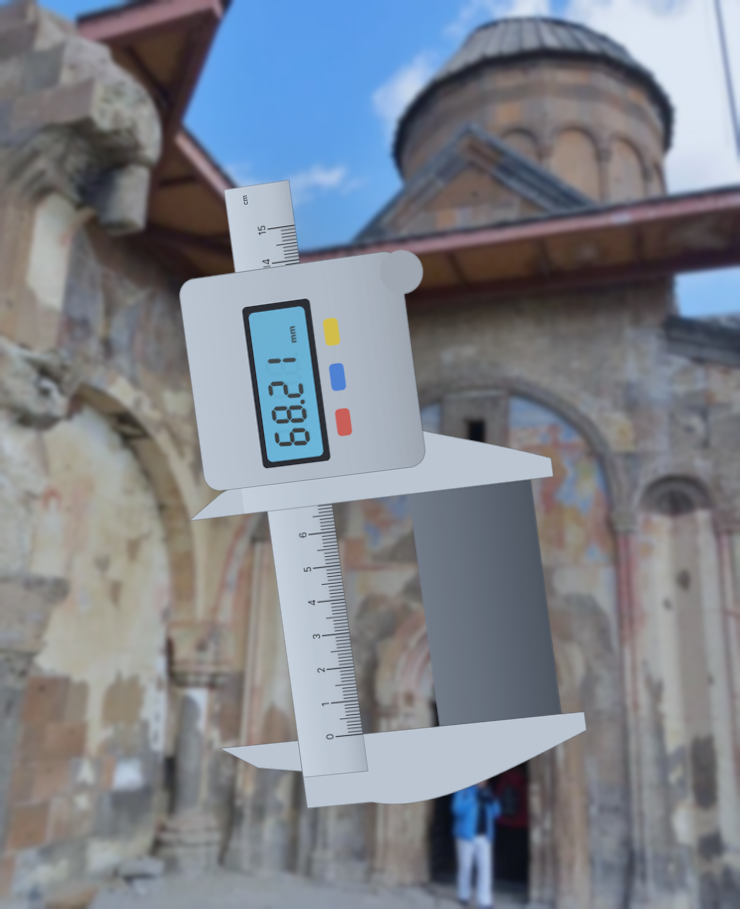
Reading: 68.21; mm
